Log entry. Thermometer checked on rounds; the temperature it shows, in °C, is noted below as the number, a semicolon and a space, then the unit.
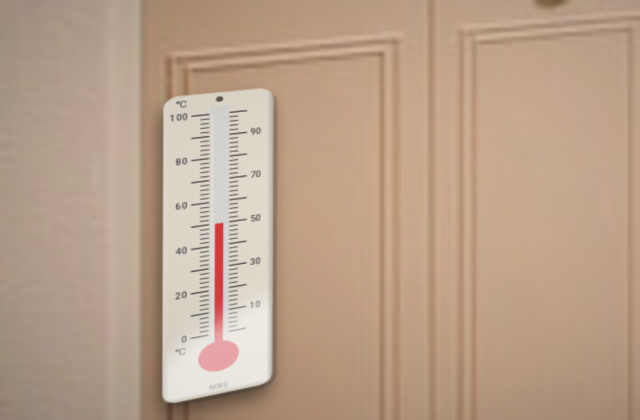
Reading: 50; °C
